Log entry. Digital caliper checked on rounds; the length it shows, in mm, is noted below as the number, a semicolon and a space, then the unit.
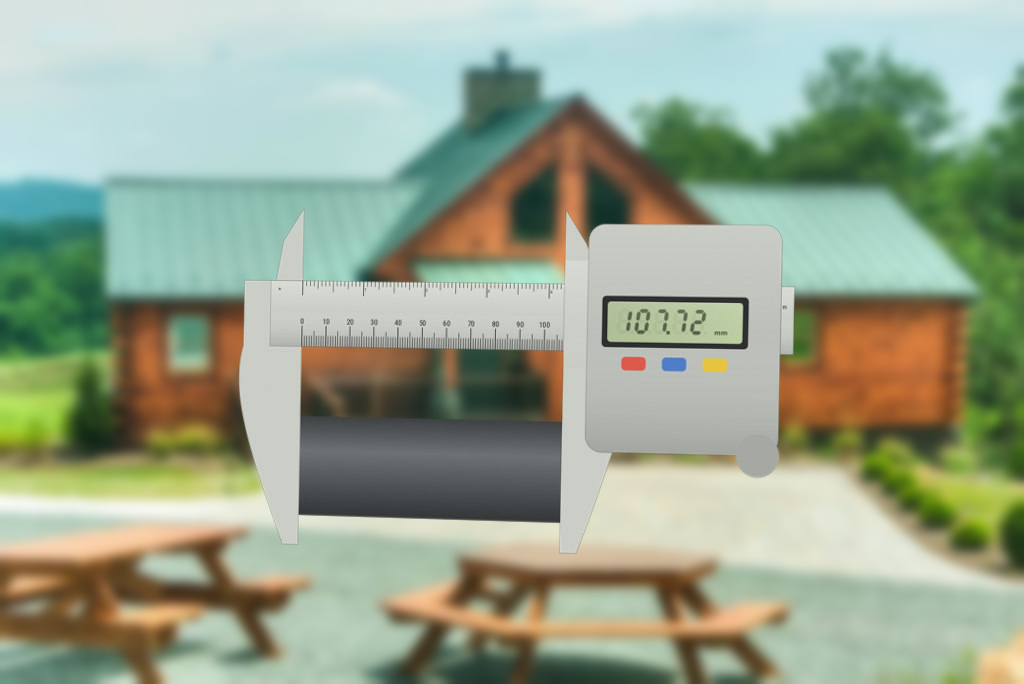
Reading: 107.72; mm
